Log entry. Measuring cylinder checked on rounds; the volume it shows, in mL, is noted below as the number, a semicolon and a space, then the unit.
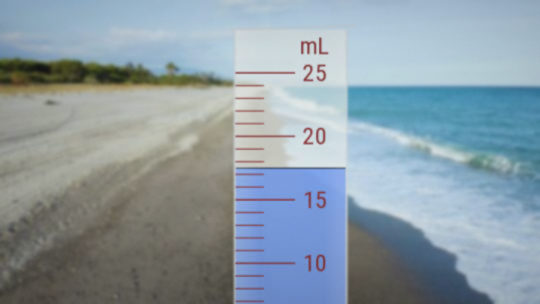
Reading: 17.5; mL
